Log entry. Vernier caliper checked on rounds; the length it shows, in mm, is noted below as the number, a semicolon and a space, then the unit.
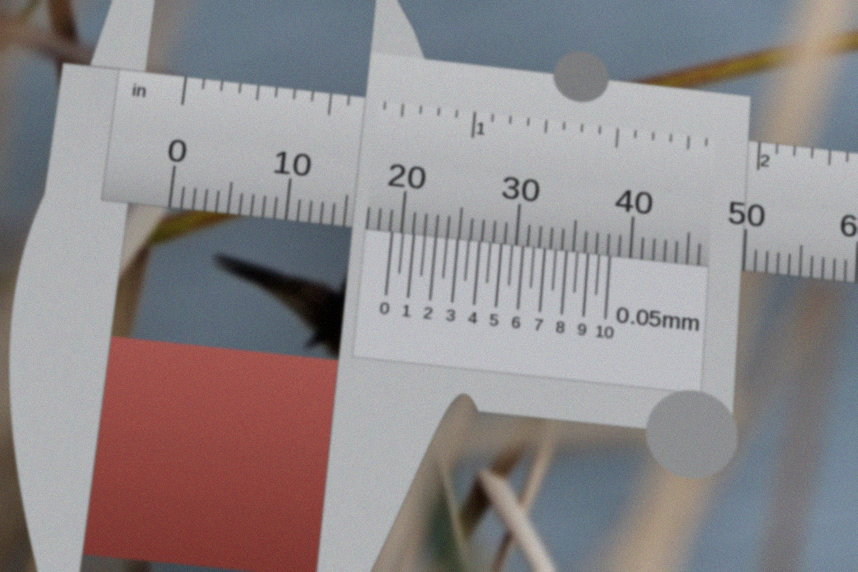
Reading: 19.2; mm
